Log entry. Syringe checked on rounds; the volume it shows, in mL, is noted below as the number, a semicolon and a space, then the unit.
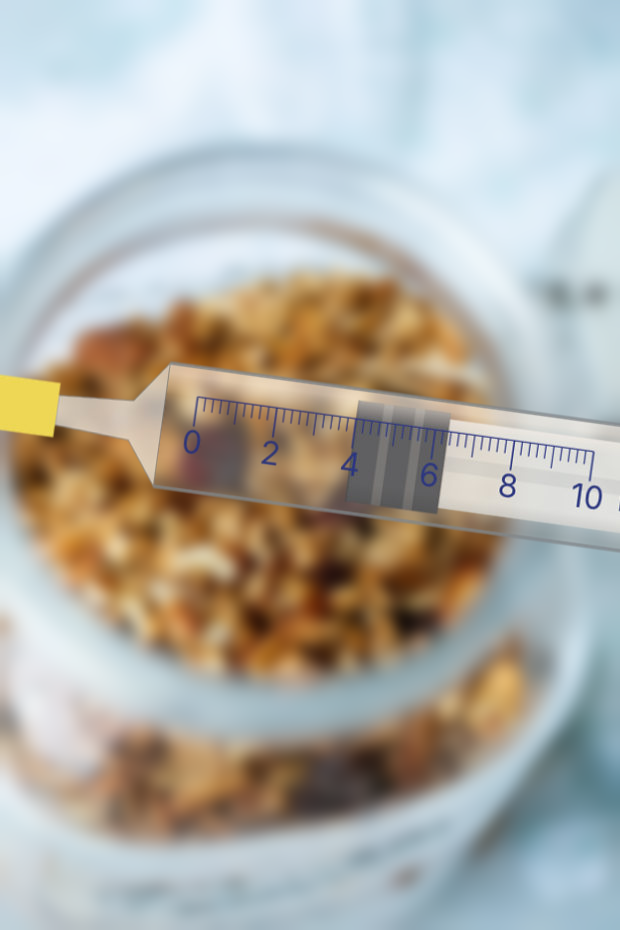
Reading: 4; mL
